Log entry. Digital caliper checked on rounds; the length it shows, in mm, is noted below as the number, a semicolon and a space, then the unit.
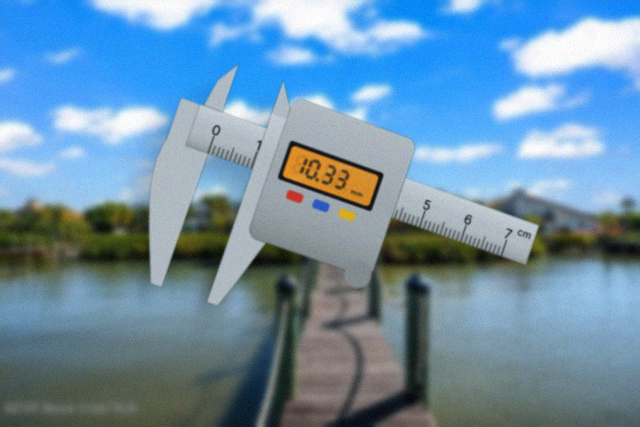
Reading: 10.33; mm
